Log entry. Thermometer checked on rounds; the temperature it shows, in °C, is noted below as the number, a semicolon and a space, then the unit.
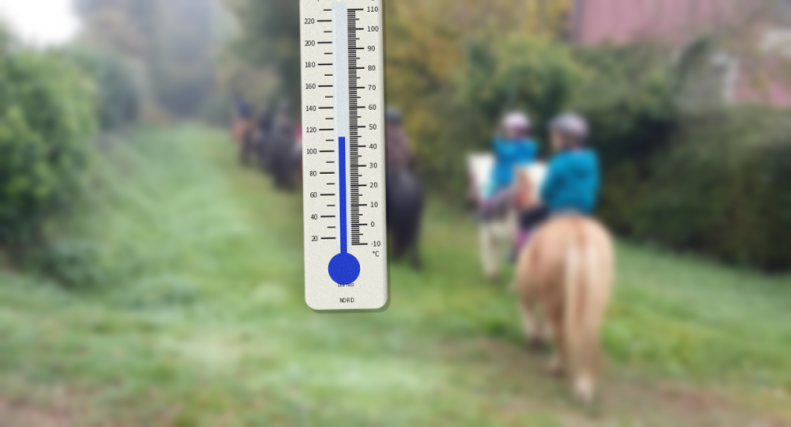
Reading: 45; °C
